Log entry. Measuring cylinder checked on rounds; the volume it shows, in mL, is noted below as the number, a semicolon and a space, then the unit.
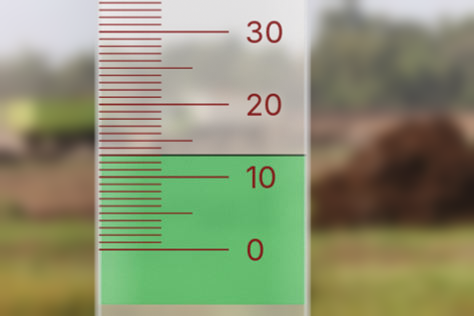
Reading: 13; mL
